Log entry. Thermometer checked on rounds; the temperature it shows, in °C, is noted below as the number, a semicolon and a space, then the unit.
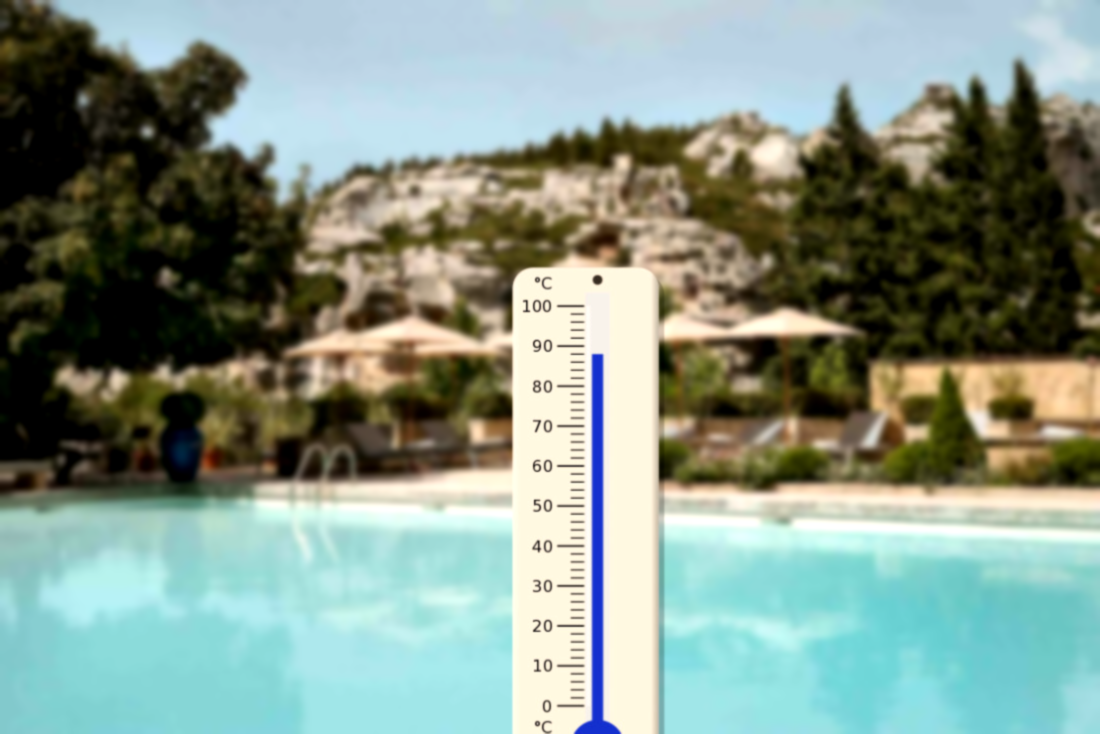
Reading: 88; °C
